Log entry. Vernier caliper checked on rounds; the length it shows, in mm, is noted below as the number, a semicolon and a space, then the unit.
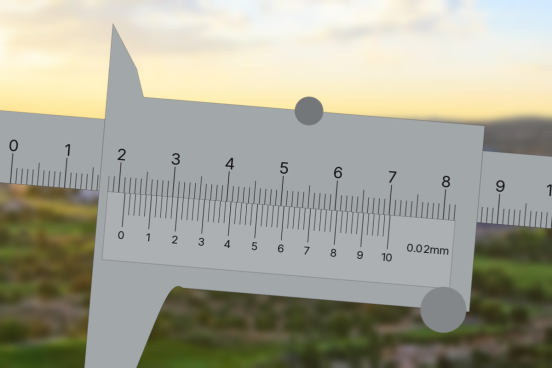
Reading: 21.2; mm
